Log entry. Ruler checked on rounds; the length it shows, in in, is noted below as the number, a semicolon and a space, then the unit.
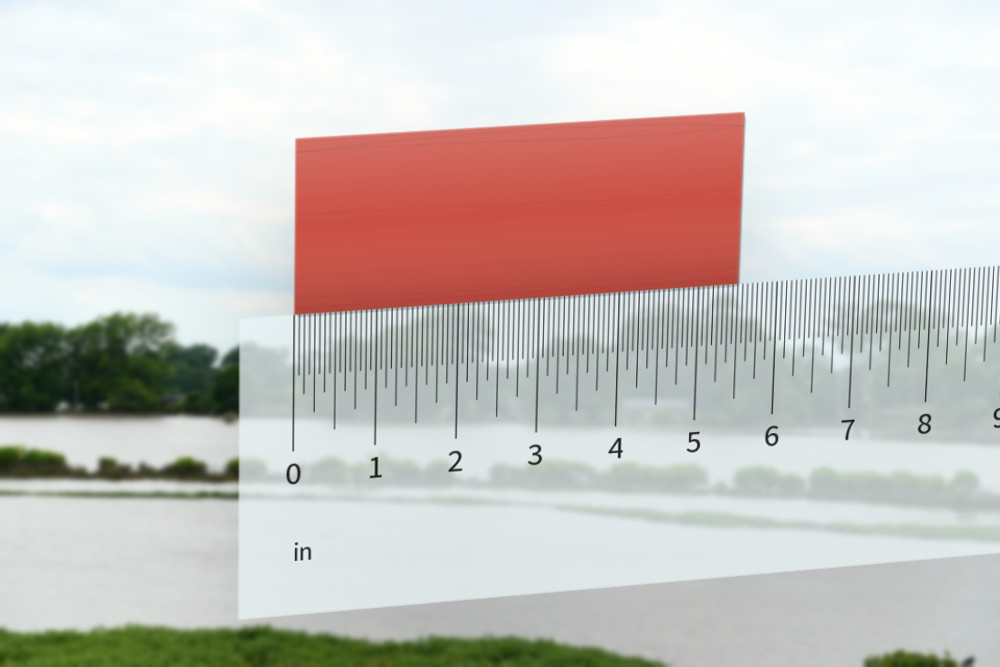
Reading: 5.5; in
